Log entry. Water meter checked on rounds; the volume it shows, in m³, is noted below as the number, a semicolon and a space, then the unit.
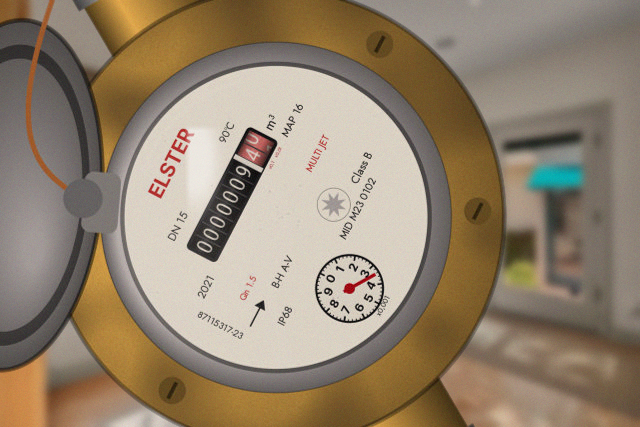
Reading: 9.403; m³
